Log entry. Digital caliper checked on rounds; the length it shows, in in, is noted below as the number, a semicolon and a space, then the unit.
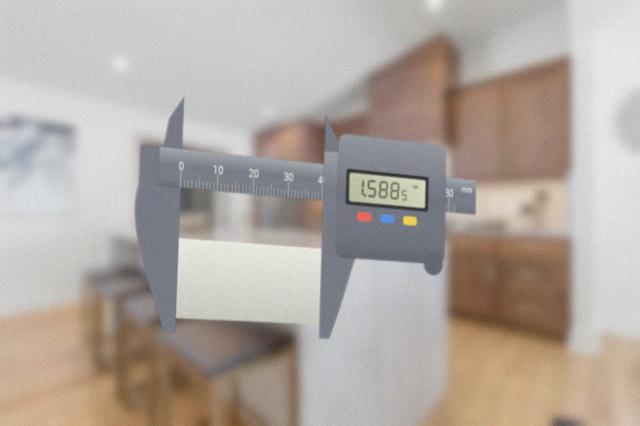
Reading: 1.5885; in
